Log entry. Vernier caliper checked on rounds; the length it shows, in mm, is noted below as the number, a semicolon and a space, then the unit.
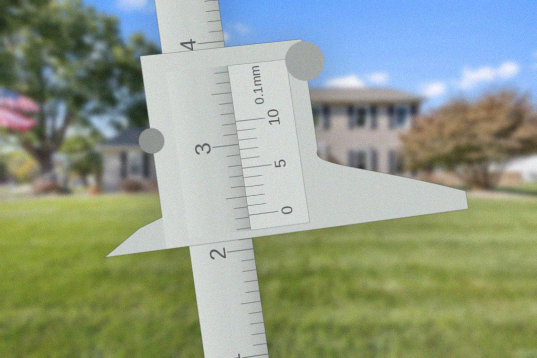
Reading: 23.2; mm
